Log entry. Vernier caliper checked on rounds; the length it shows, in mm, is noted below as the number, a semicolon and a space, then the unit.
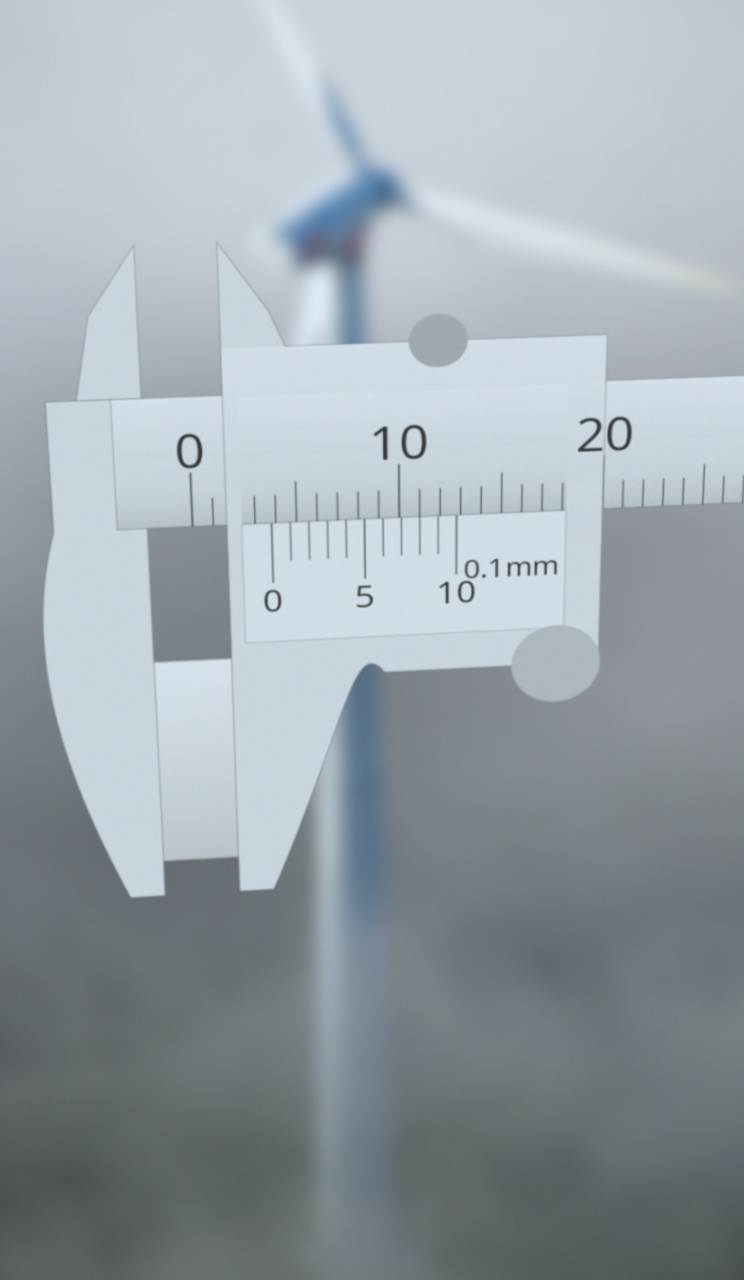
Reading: 3.8; mm
